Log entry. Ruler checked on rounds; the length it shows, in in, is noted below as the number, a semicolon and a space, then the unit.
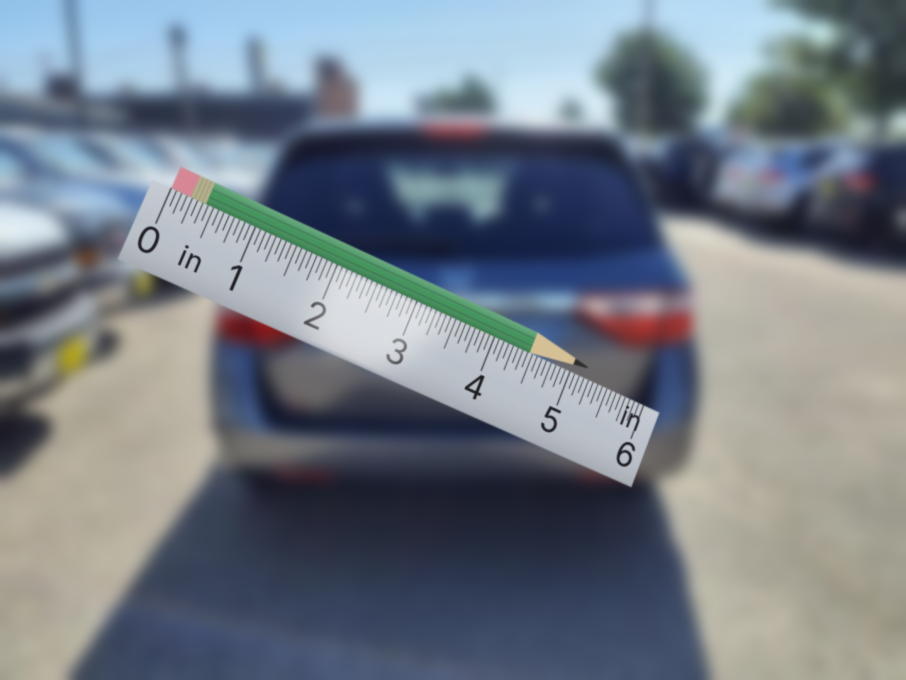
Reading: 5.1875; in
